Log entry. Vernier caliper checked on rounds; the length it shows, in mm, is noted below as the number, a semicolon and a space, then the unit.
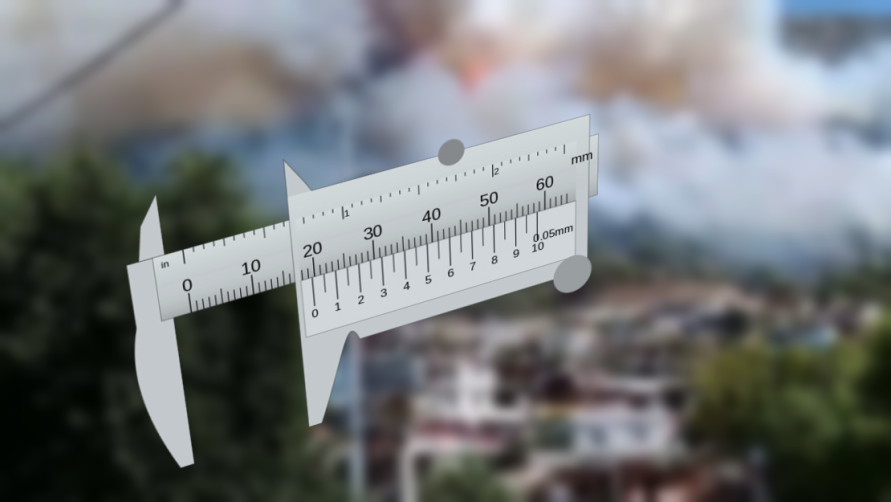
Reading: 19.6; mm
